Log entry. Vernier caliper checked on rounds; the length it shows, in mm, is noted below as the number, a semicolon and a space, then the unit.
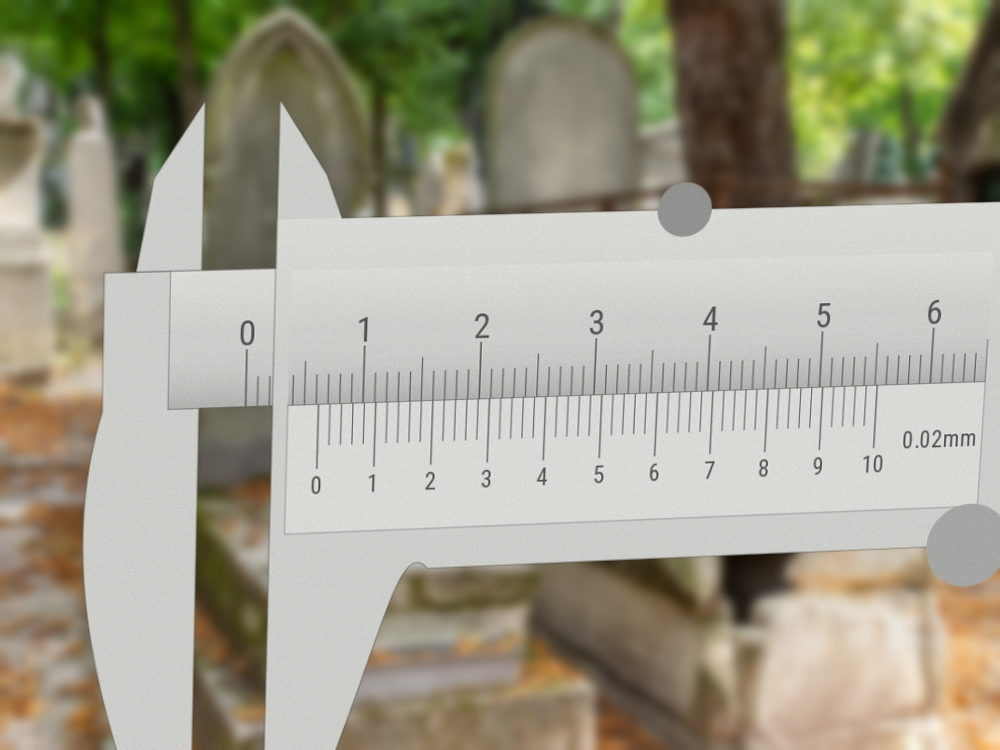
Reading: 6.2; mm
